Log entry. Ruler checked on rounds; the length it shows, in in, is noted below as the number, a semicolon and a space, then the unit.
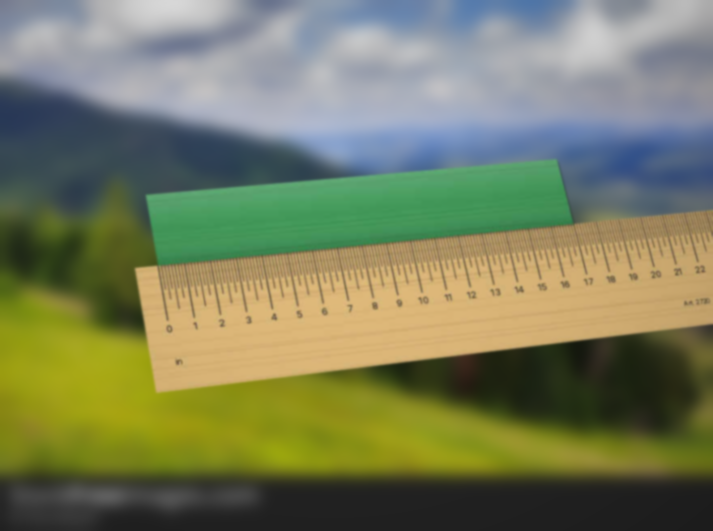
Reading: 17; in
